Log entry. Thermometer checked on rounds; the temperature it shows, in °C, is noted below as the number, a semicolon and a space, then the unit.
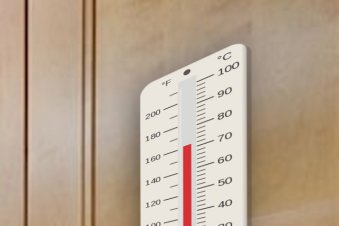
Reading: 72; °C
